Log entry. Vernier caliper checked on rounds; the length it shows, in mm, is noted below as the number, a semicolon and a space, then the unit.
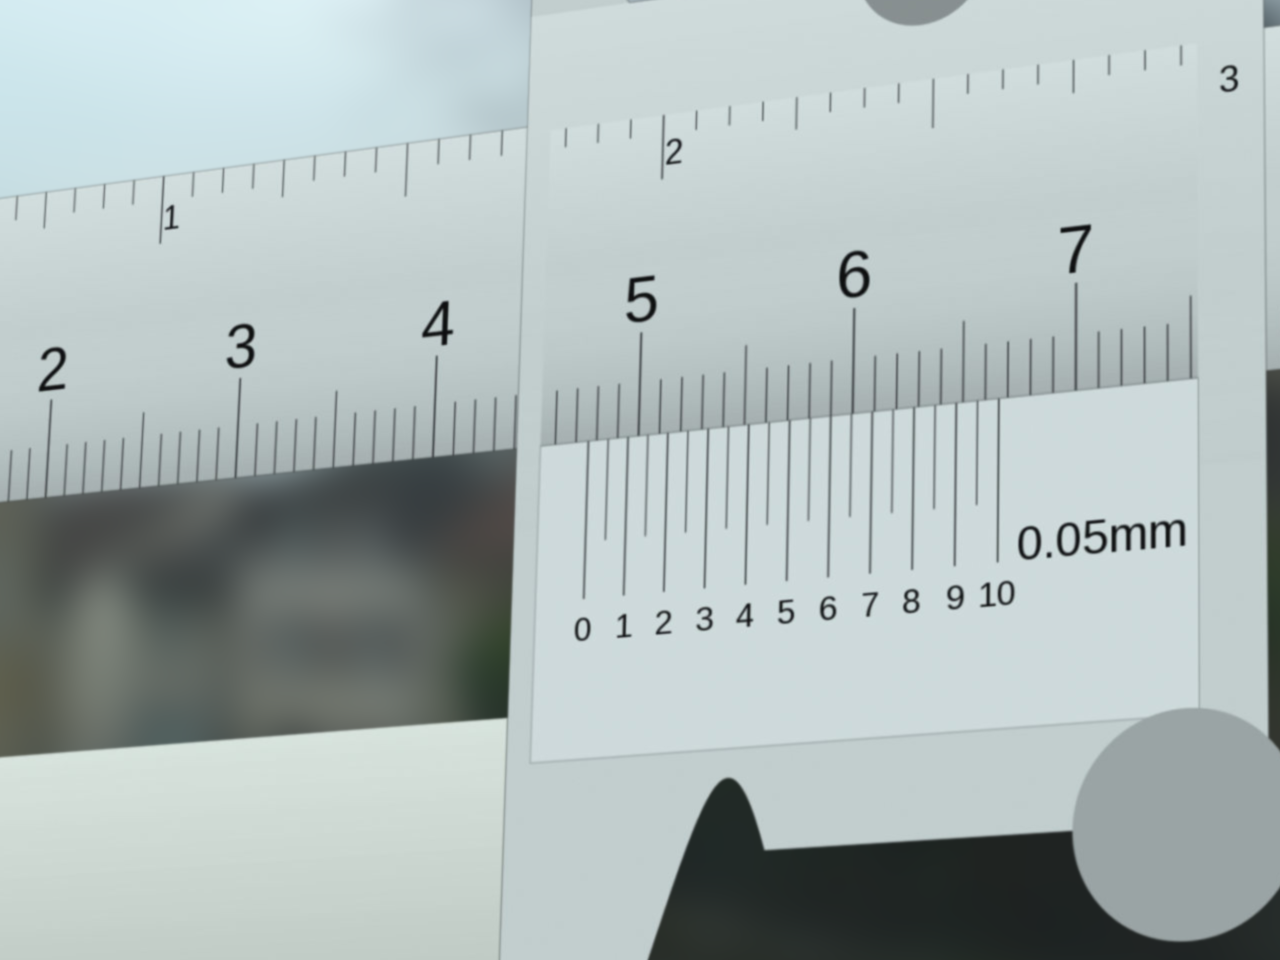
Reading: 47.6; mm
